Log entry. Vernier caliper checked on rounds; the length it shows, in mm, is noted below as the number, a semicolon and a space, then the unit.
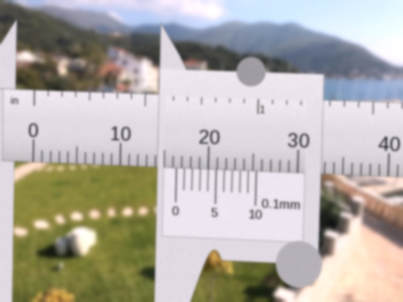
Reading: 16.4; mm
